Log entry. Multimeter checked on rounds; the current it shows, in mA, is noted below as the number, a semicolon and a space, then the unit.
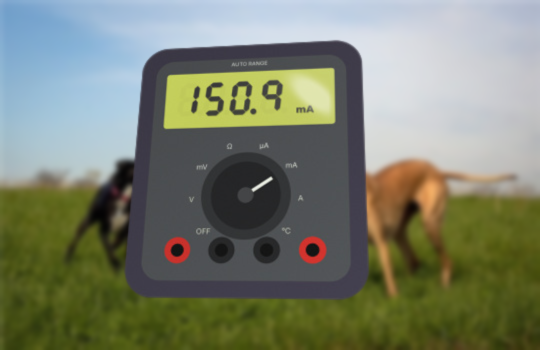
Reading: 150.9; mA
